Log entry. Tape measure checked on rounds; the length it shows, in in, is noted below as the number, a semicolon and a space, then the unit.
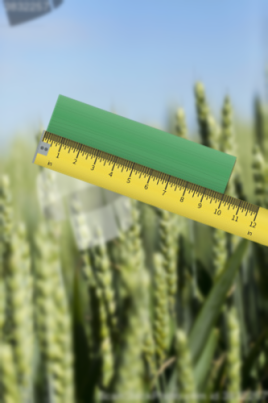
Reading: 10; in
